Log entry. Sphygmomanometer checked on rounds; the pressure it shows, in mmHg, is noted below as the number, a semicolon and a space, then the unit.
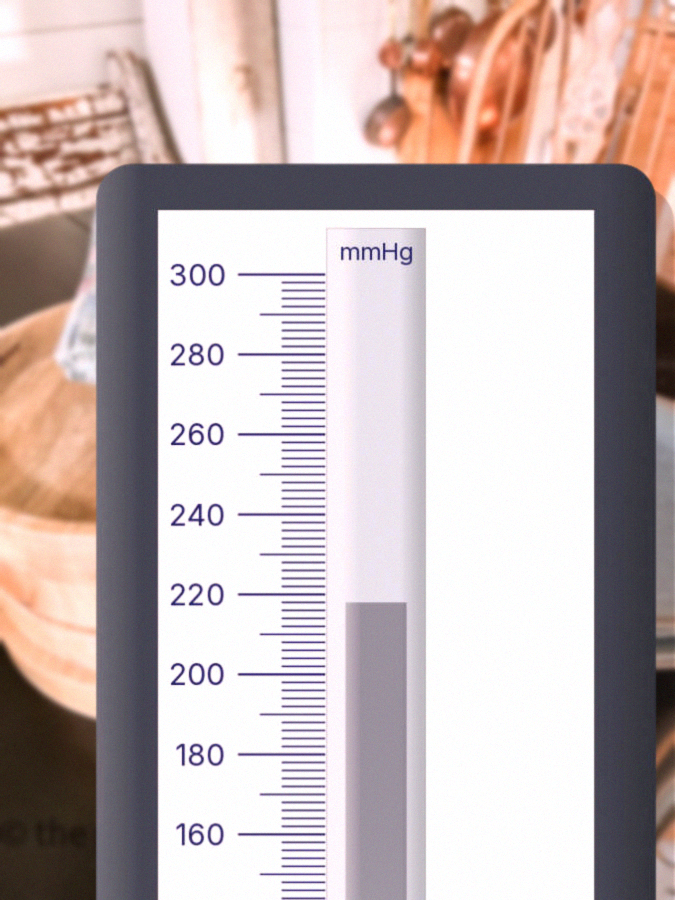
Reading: 218; mmHg
